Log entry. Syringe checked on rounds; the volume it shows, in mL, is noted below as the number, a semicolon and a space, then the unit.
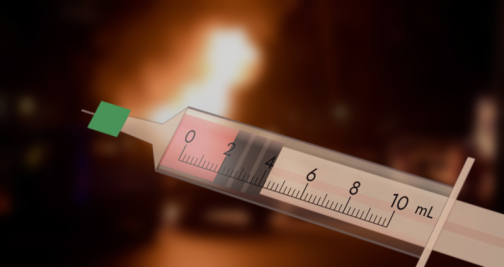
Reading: 2; mL
